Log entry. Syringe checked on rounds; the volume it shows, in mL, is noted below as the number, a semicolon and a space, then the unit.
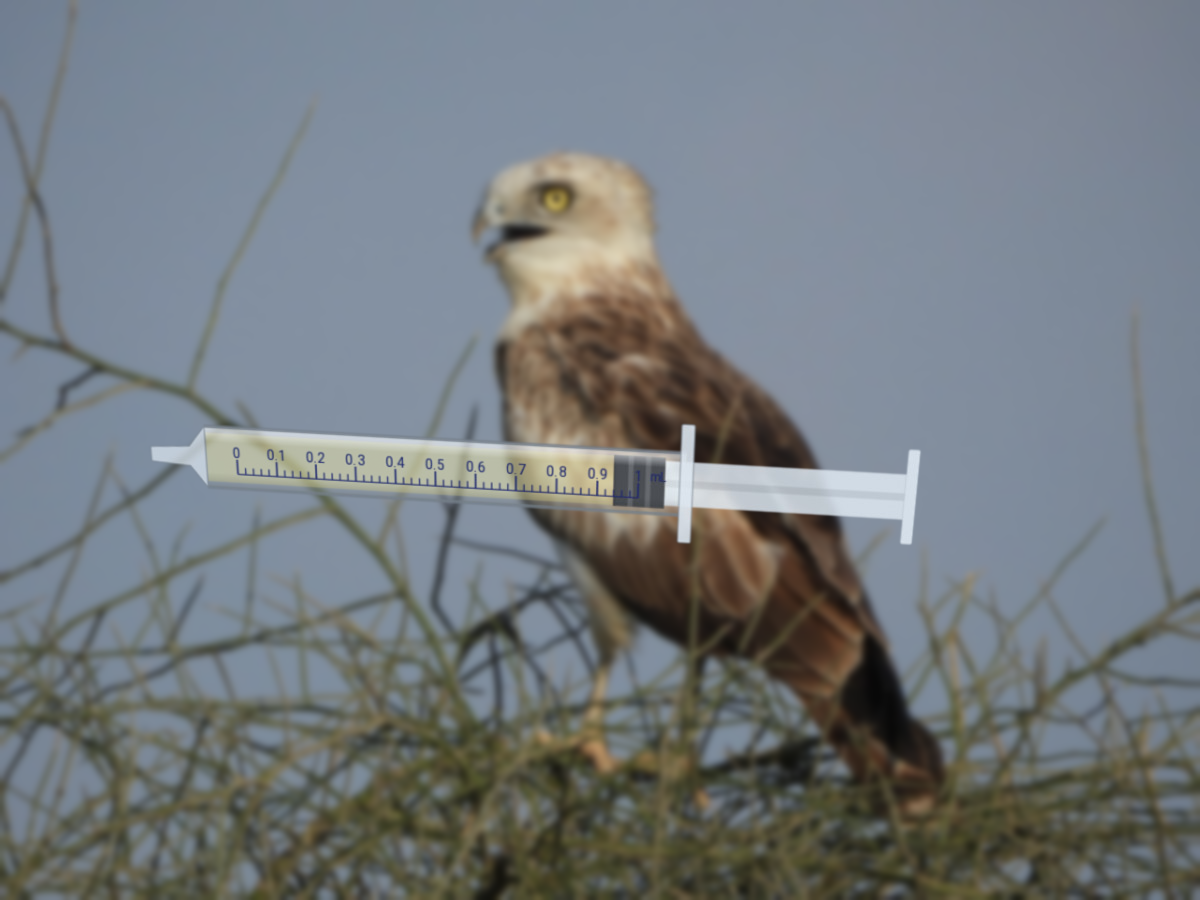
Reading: 0.94; mL
